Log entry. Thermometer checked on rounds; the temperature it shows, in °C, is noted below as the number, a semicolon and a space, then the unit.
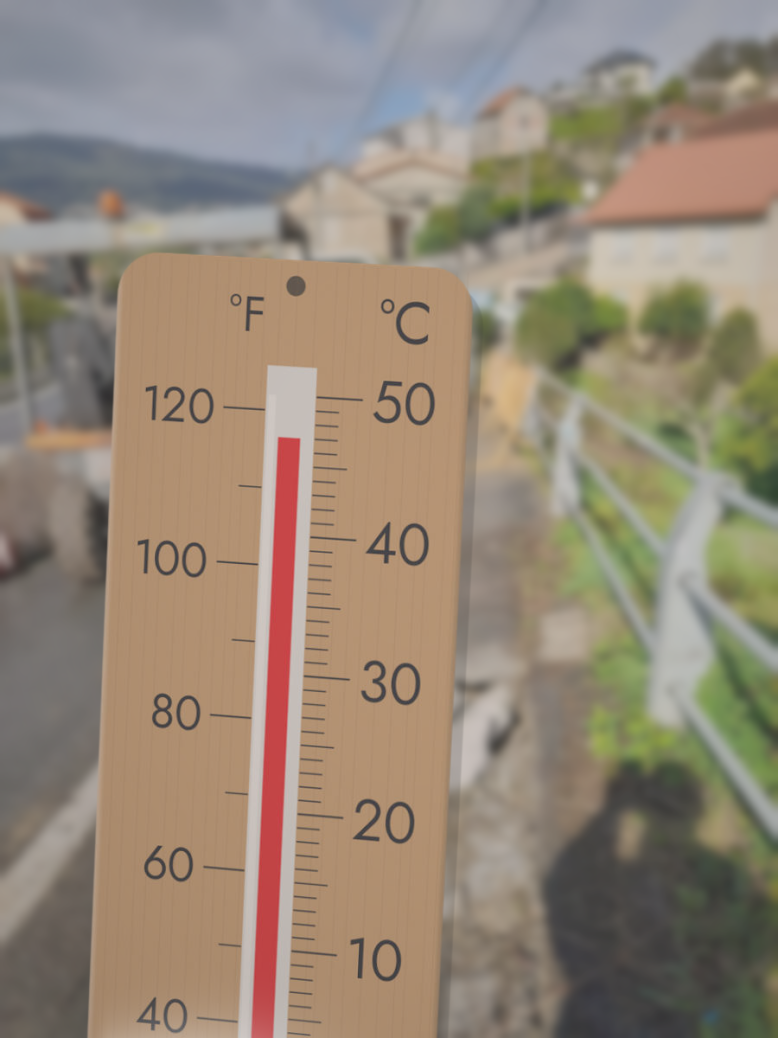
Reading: 47; °C
